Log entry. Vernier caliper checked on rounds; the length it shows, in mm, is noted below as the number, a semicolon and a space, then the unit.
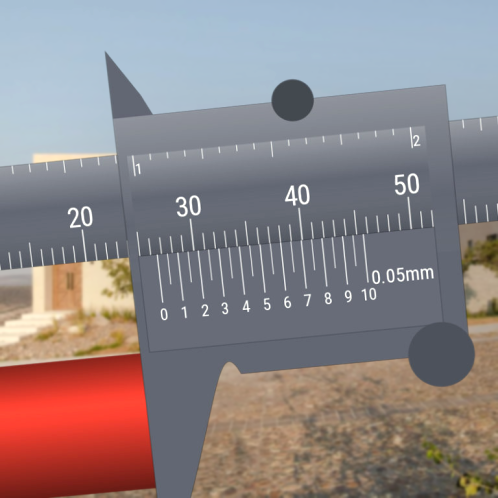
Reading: 26.6; mm
